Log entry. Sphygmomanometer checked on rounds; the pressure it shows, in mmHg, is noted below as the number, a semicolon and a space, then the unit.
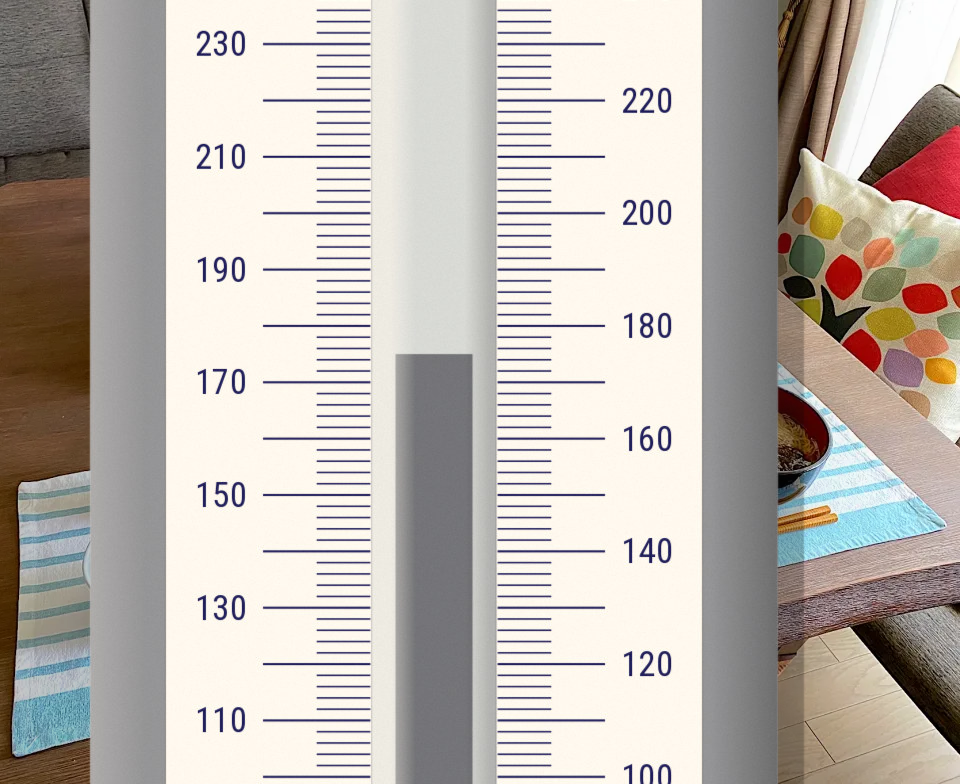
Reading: 175; mmHg
